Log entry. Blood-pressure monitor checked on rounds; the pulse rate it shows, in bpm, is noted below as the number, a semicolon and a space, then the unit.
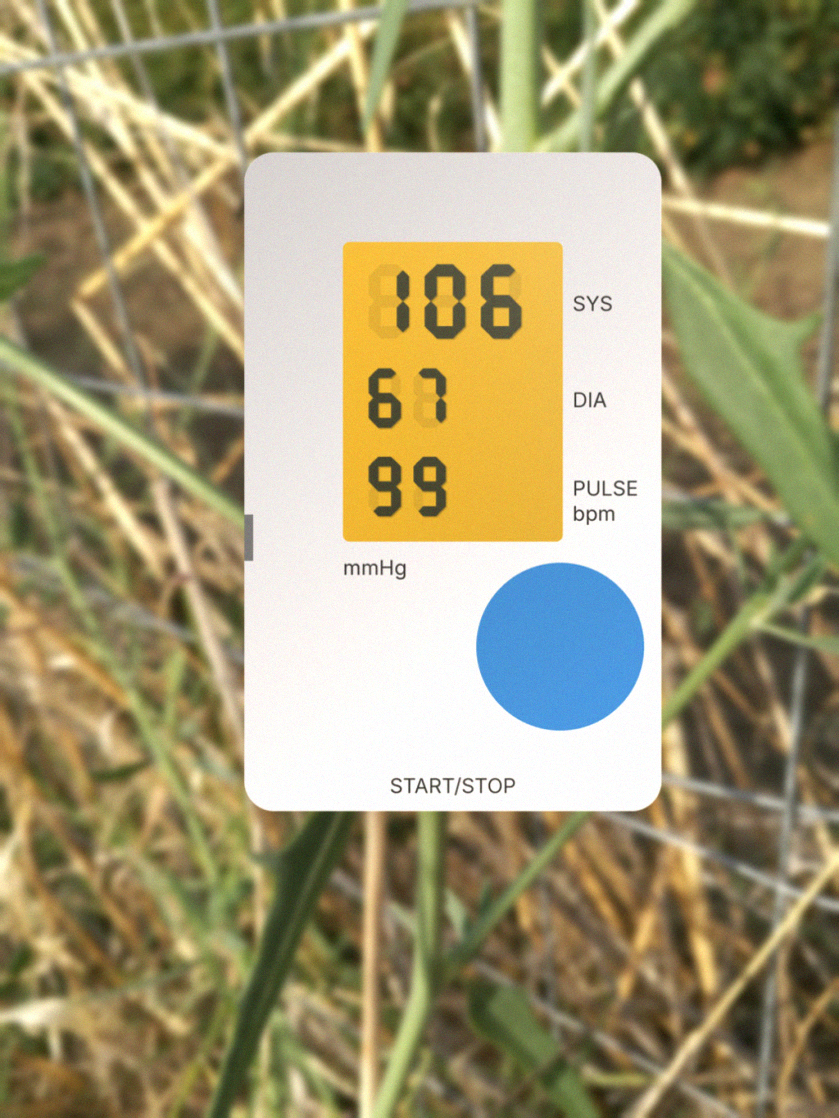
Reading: 99; bpm
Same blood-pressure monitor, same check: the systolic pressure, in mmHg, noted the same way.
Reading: 106; mmHg
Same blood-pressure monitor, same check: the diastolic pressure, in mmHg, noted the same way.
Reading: 67; mmHg
